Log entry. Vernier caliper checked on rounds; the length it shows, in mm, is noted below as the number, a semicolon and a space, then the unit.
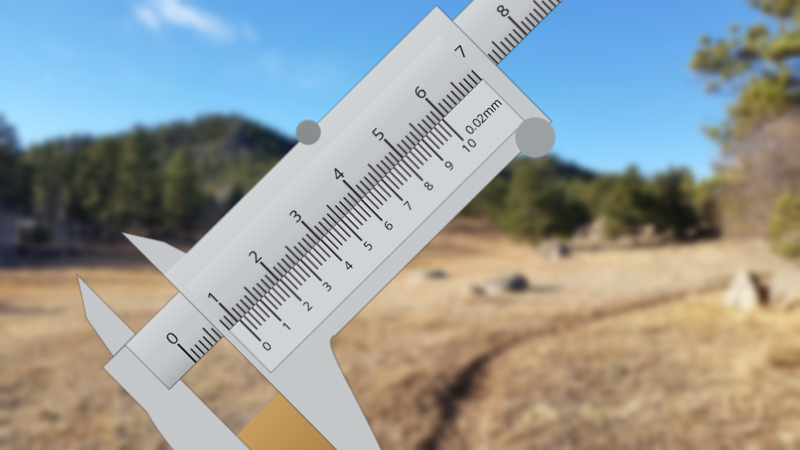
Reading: 10.5; mm
